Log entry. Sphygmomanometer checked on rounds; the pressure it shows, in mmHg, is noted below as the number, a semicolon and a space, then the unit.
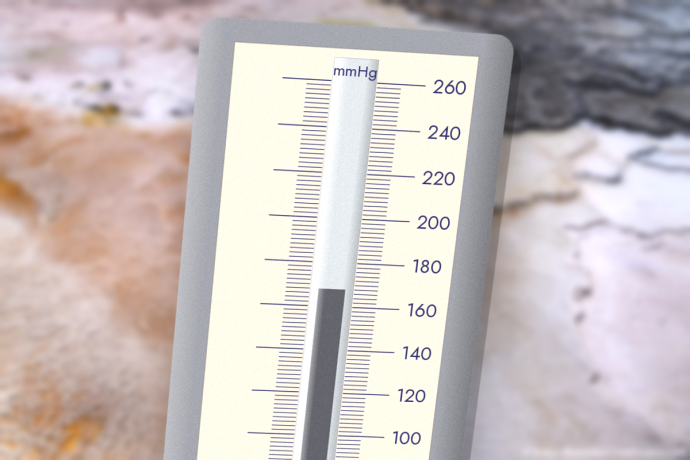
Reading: 168; mmHg
